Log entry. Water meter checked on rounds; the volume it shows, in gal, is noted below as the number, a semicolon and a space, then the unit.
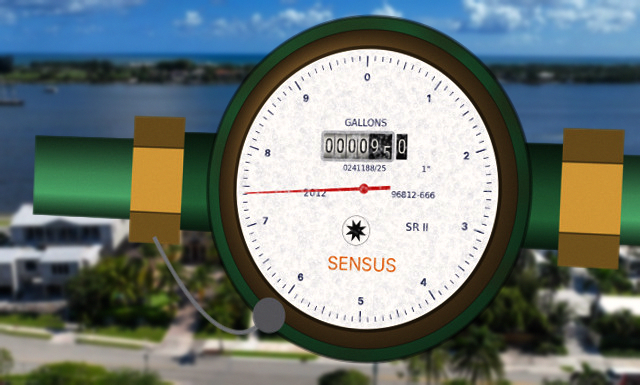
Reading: 947.4; gal
